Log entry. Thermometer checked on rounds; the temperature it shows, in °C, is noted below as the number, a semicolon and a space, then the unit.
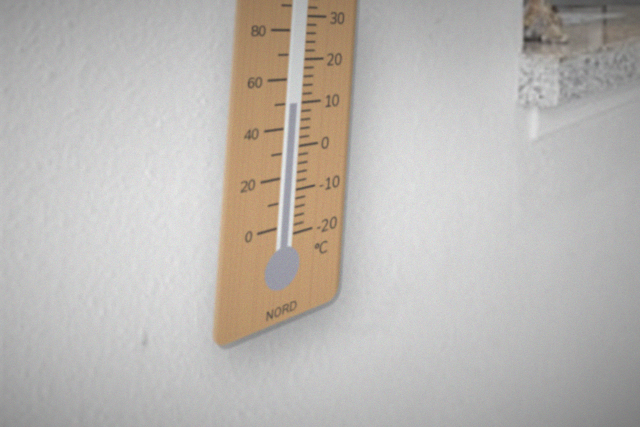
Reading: 10; °C
